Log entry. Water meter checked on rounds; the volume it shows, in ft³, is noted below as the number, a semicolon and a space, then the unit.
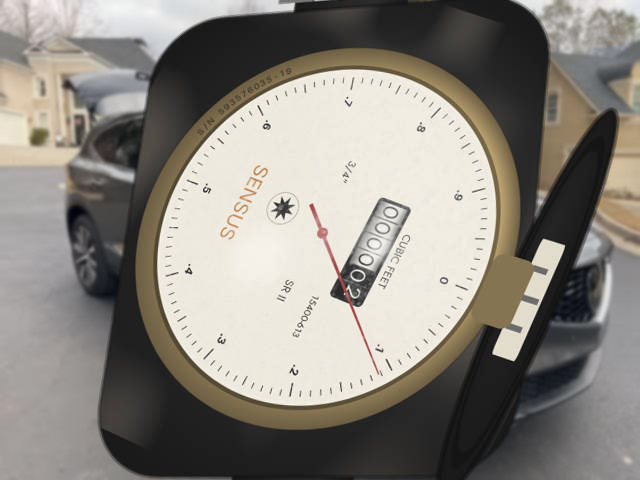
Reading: 2.11; ft³
